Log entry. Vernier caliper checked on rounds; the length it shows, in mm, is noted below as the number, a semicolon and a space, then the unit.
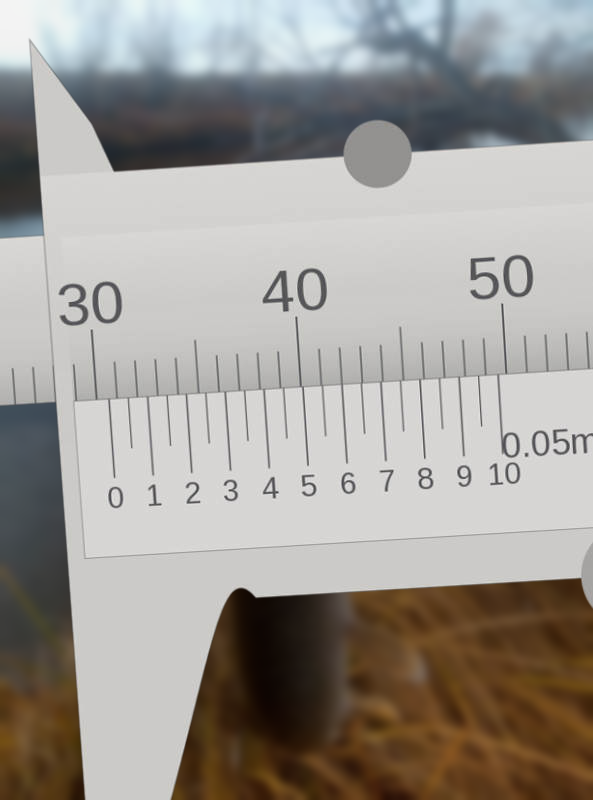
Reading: 30.6; mm
